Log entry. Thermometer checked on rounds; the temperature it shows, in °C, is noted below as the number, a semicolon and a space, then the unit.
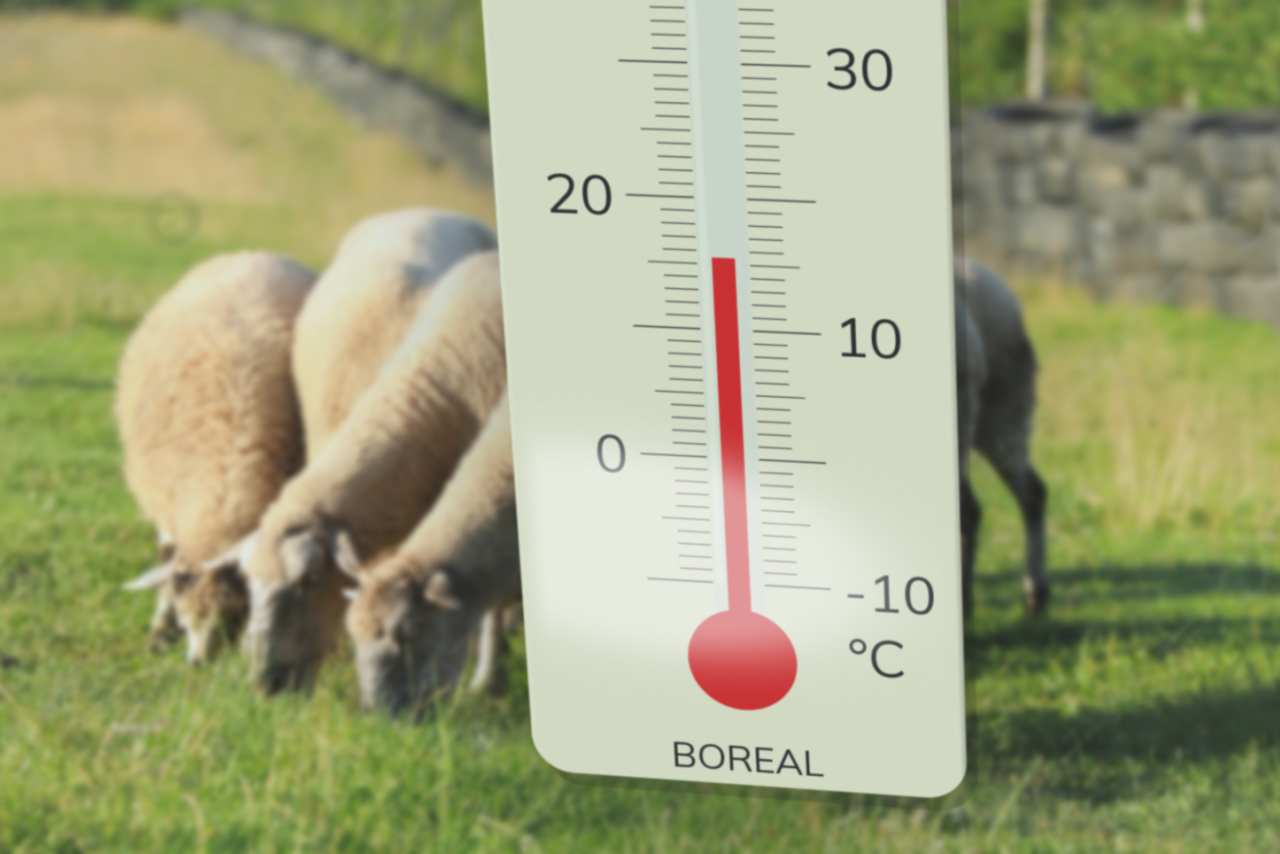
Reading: 15.5; °C
